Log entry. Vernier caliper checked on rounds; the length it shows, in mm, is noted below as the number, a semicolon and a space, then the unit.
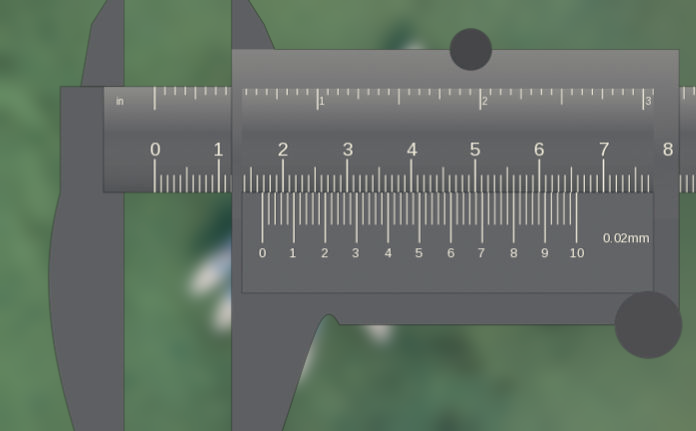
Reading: 16.8; mm
